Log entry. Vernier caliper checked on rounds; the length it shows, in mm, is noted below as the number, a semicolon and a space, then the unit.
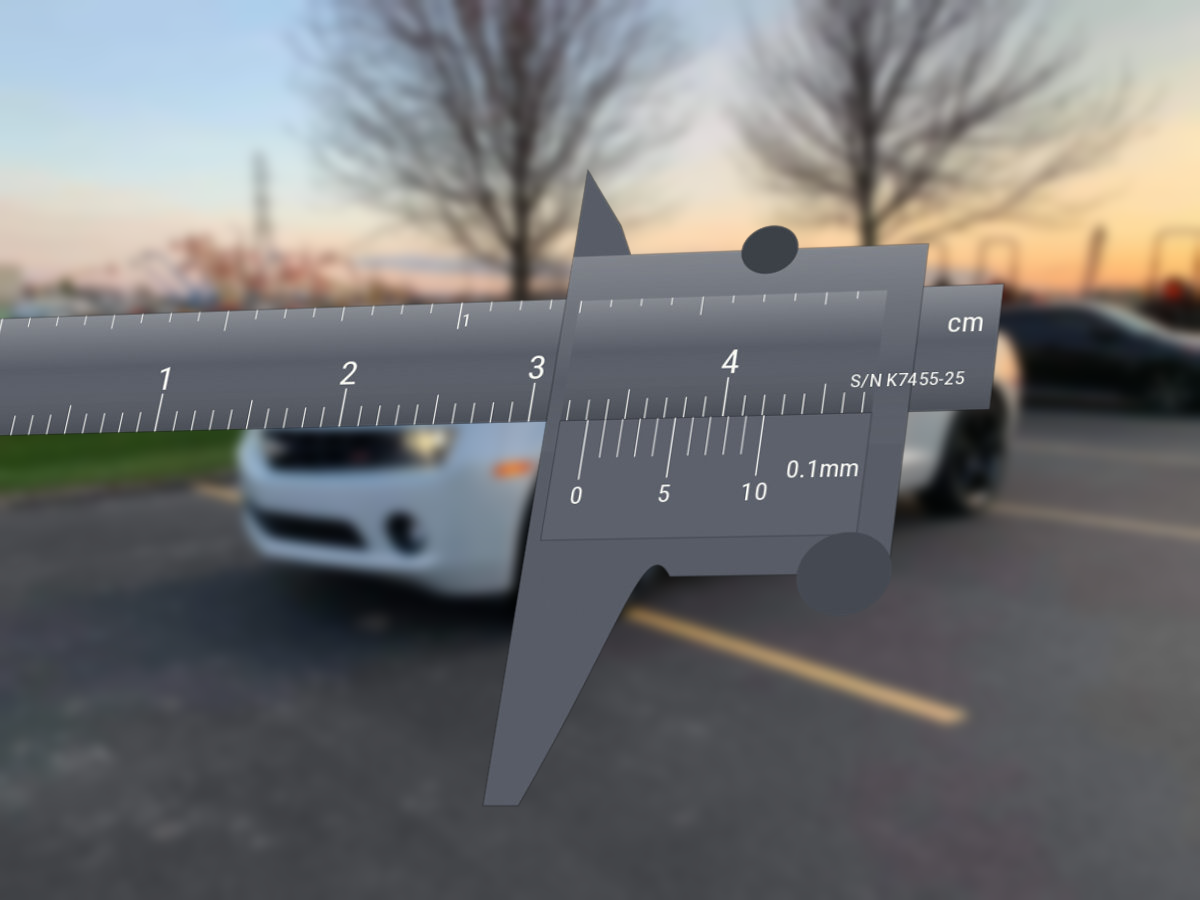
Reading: 33.1; mm
